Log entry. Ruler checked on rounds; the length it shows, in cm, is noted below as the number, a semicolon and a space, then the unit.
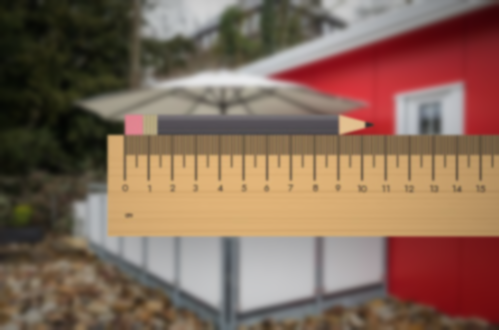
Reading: 10.5; cm
